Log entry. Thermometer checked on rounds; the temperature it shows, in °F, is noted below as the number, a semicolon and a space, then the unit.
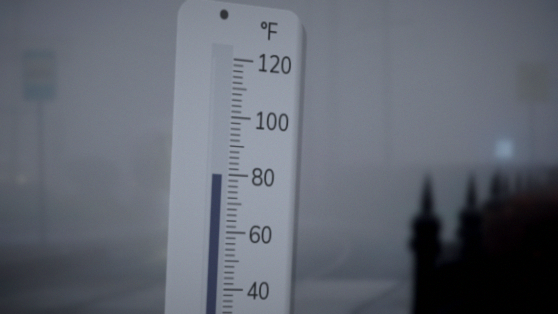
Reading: 80; °F
